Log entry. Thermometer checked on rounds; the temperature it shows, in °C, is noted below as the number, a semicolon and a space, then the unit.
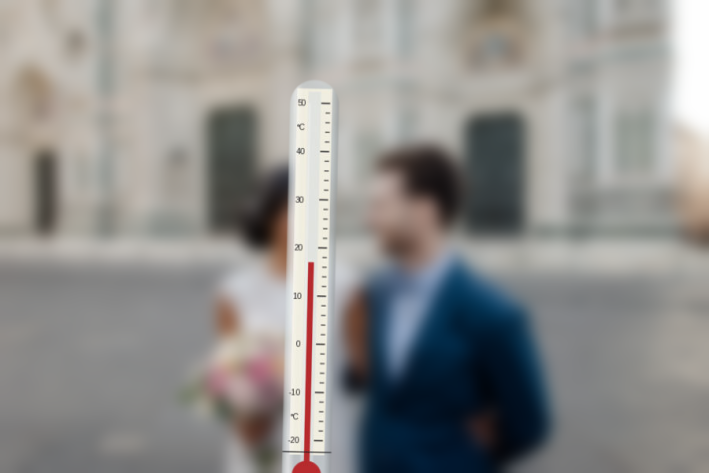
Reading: 17; °C
